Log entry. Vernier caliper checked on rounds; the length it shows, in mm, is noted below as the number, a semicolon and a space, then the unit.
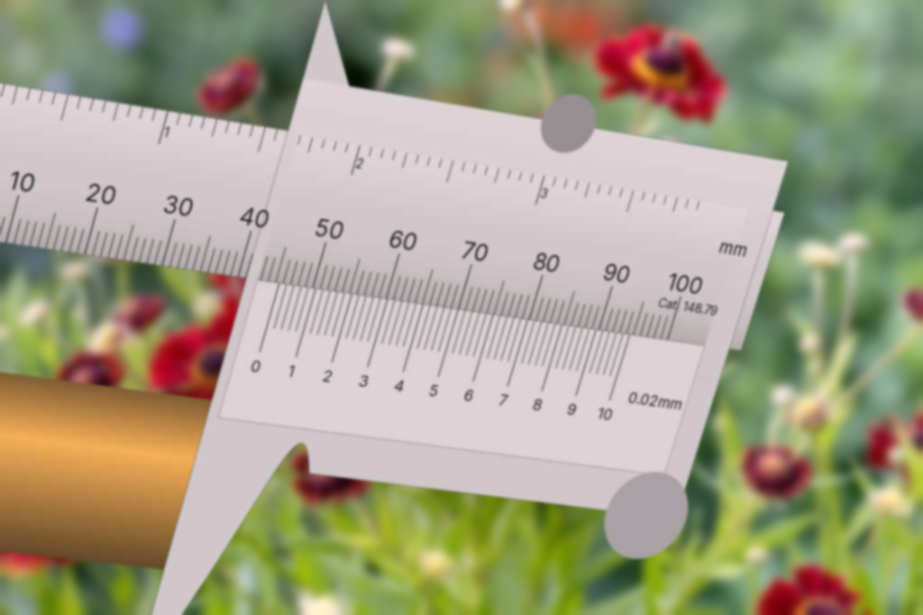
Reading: 45.5; mm
